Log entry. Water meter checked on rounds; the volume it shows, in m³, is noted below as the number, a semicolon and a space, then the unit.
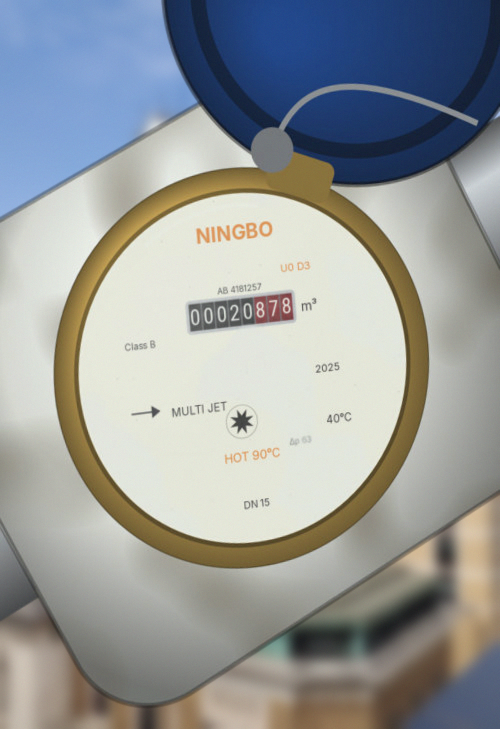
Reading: 20.878; m³
